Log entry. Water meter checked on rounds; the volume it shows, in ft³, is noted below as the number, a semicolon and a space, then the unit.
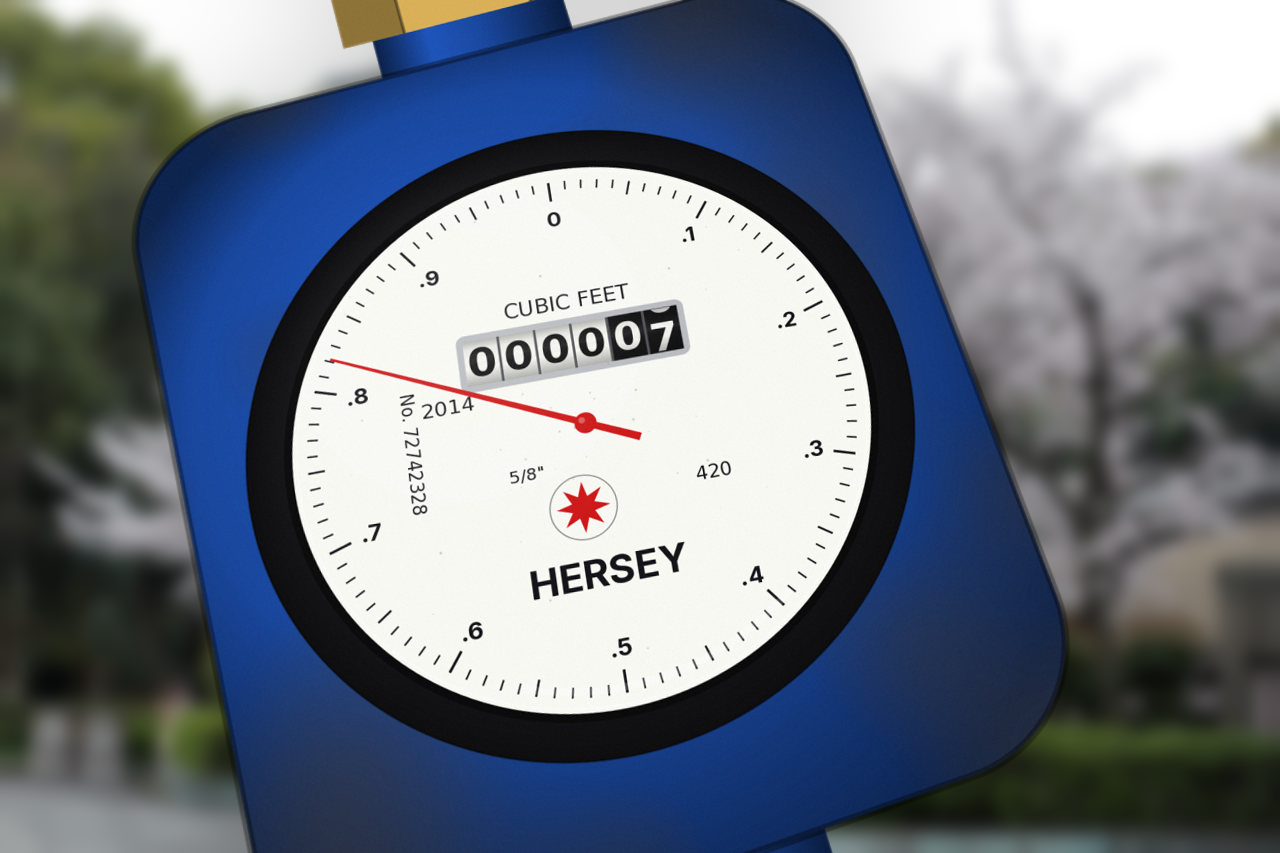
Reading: 6.82; ft³
